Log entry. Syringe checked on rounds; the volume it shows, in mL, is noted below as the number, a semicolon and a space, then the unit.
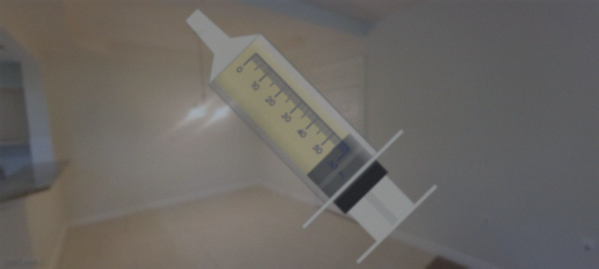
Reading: 55; mL
